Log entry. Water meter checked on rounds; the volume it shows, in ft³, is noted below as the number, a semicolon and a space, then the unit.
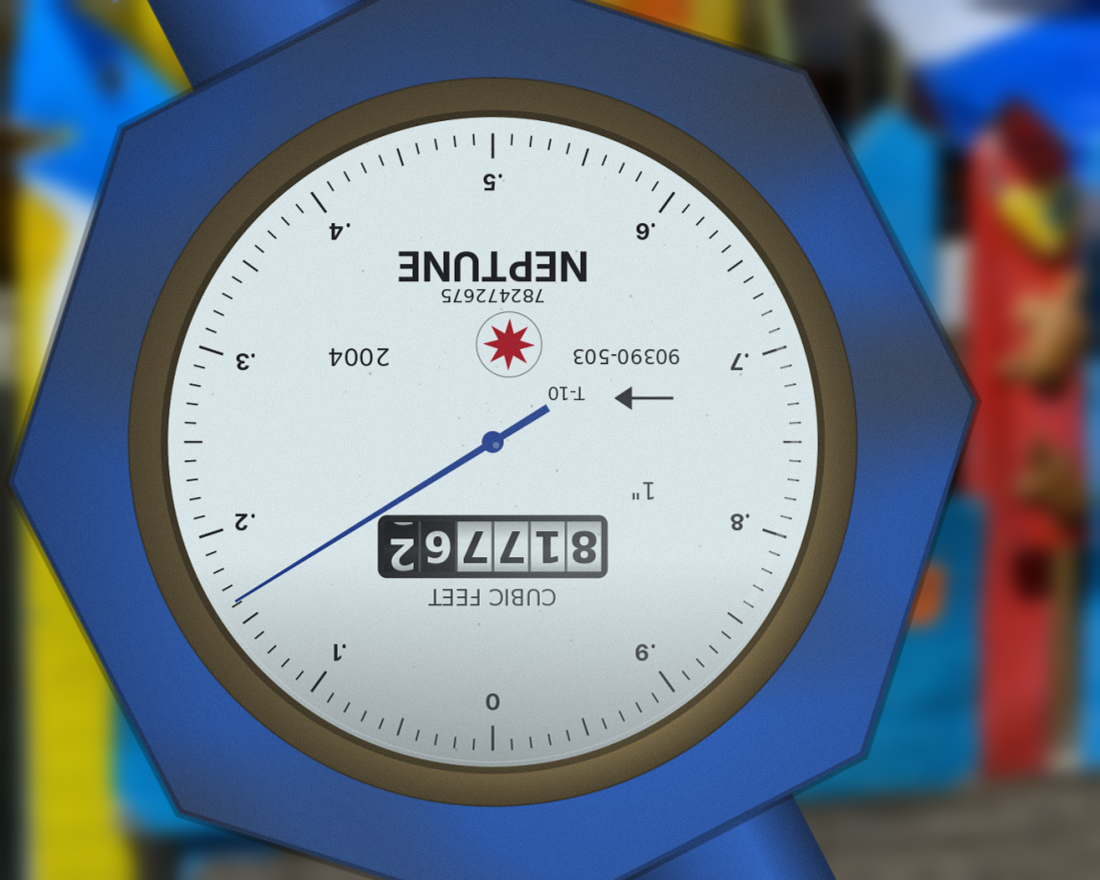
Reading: 817762.16; ft³
